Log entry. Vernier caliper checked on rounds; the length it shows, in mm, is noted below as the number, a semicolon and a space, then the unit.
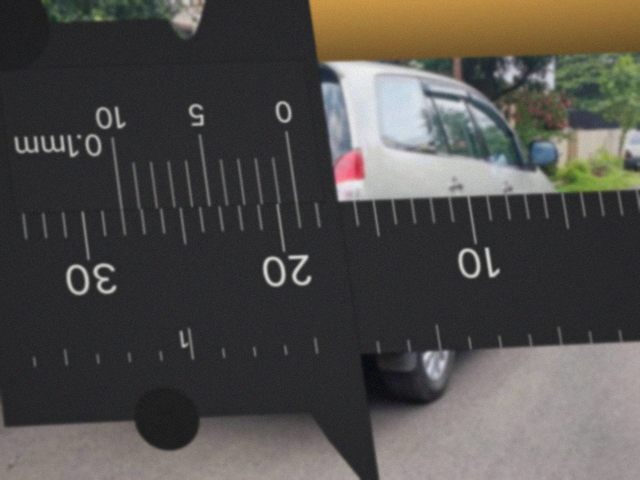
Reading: 19.0; mm
